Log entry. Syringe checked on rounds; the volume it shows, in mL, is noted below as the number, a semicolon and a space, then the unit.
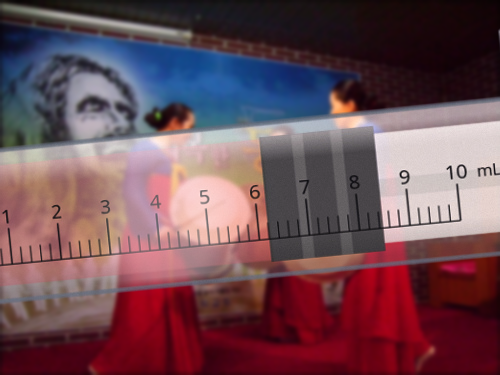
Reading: 6.2; mL
